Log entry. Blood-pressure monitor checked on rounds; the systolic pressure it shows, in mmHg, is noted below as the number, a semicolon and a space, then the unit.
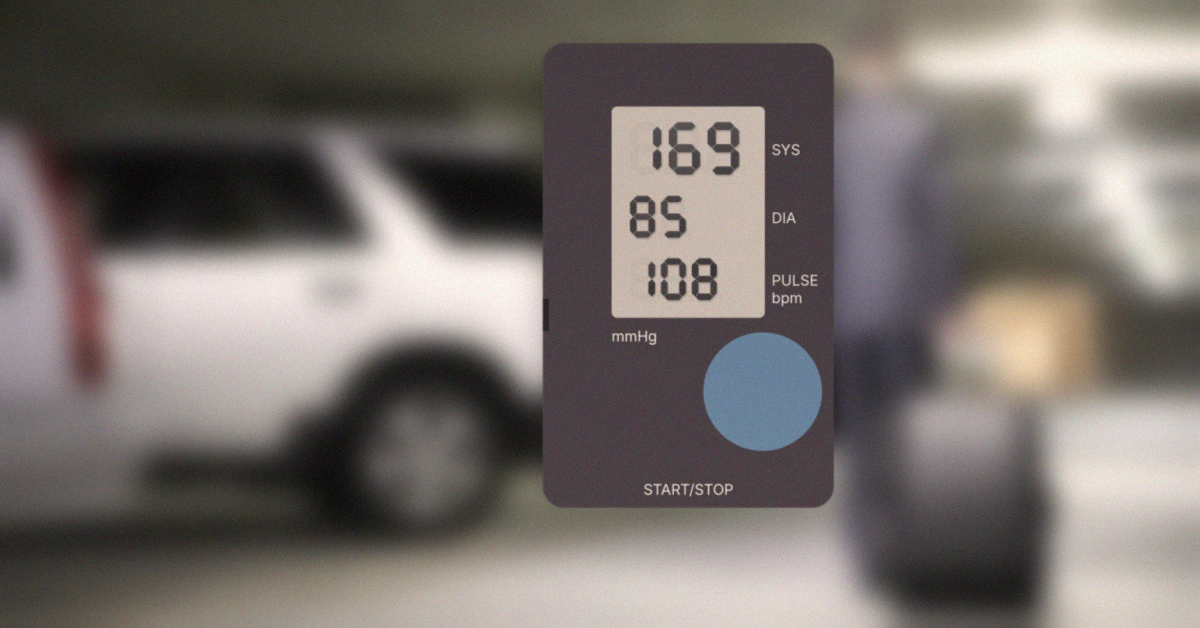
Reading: 169; mmHg
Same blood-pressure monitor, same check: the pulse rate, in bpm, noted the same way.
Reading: 108; bpm
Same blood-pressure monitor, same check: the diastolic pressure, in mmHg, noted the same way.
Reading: 85; mmHg
